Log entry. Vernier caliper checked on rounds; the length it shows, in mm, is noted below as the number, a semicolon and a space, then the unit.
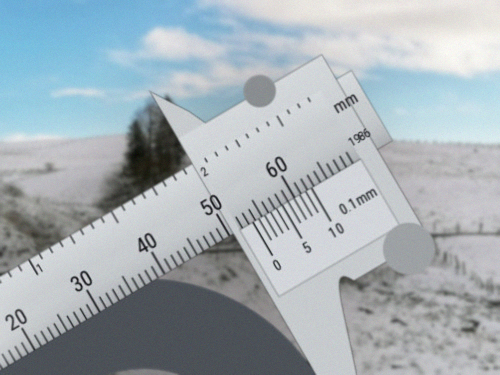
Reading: 53.6; mm
